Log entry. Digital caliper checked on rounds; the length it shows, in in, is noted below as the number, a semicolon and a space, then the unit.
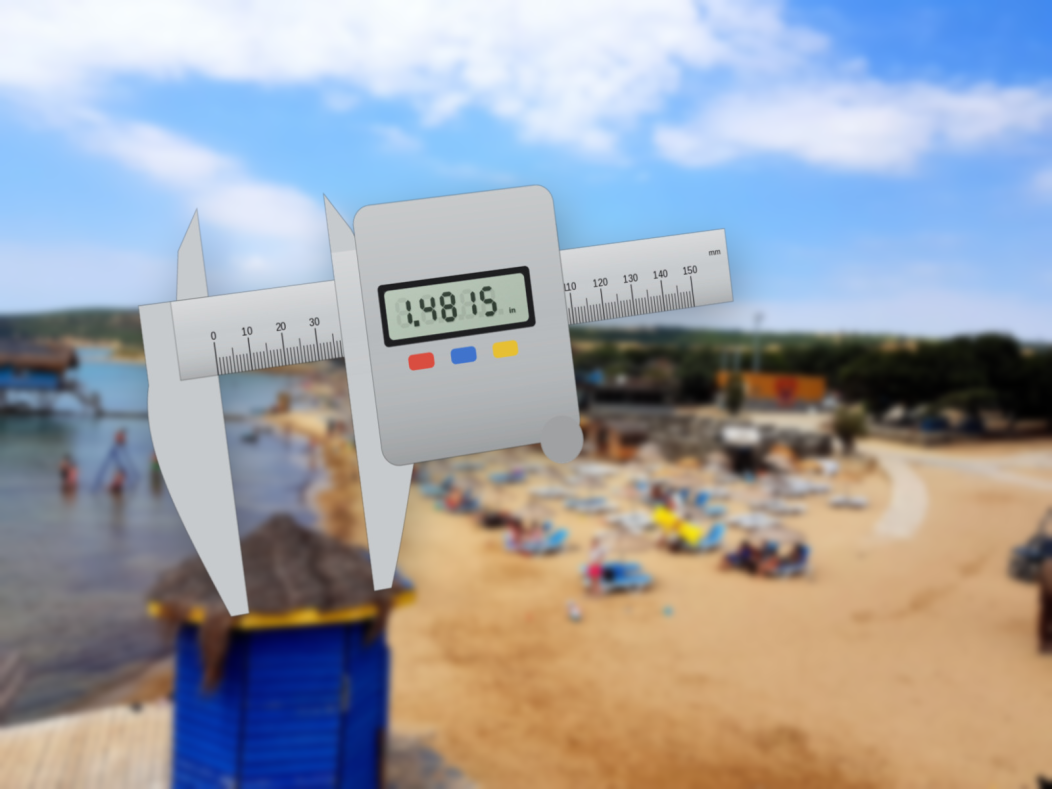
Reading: 1.4815; in
